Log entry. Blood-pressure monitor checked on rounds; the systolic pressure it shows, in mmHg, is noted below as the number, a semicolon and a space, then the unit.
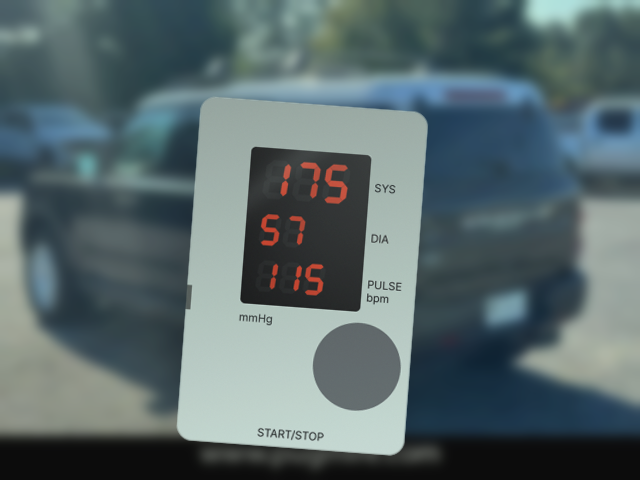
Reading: 175; mmHg
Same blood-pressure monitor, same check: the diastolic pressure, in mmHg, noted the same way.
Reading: 57; mmHg
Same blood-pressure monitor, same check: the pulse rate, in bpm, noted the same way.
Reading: 115; bpm
